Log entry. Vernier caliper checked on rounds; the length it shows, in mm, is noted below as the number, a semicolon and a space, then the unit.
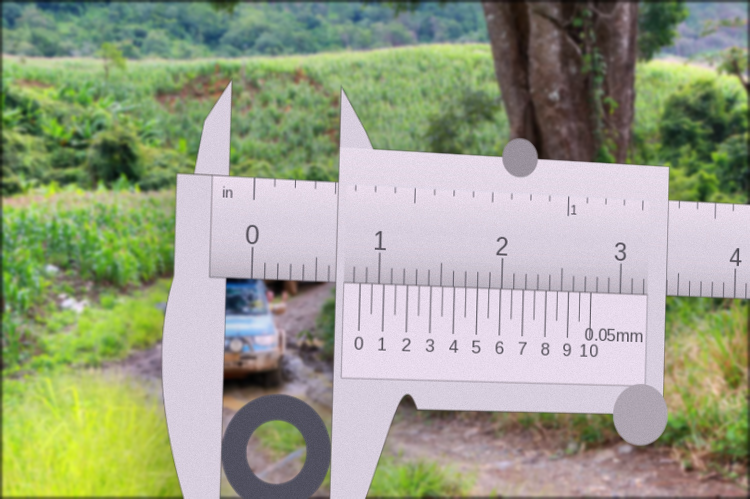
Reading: 8.5; mm
